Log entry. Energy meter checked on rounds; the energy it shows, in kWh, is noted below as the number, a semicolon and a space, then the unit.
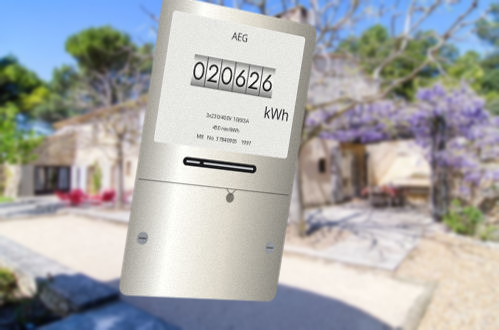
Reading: 20626; kWh
